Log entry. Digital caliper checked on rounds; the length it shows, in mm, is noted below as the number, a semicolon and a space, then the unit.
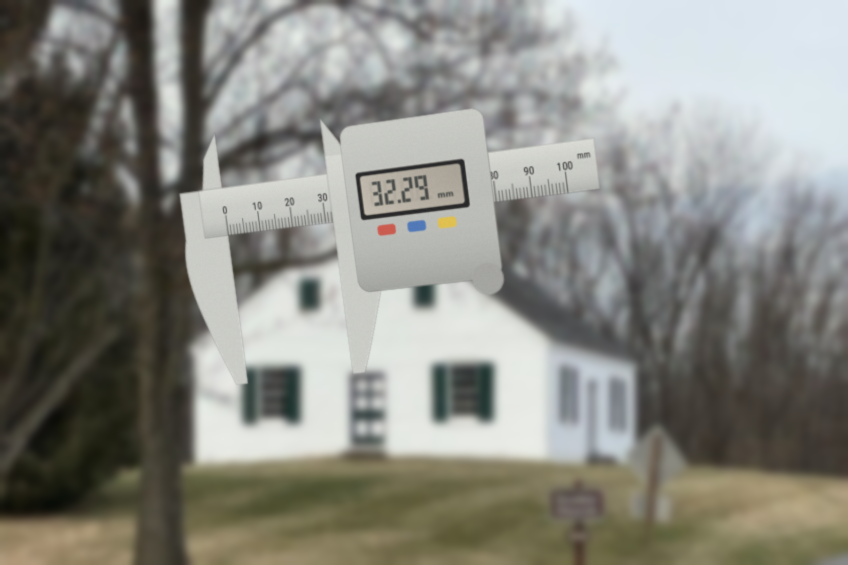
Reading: 32.29; mm
